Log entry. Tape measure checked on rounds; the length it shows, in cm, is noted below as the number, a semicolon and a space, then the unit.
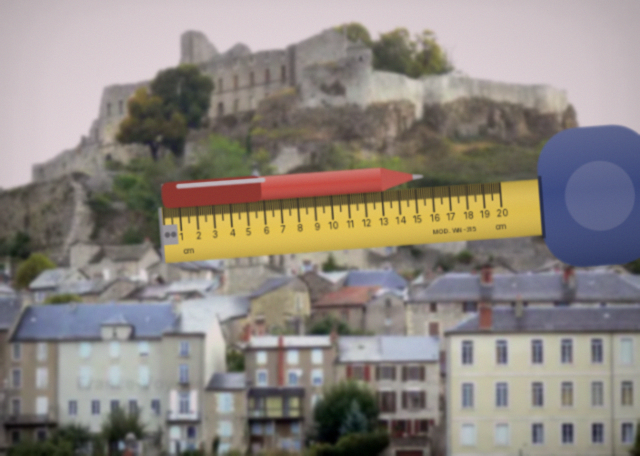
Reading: 15.5; cm
